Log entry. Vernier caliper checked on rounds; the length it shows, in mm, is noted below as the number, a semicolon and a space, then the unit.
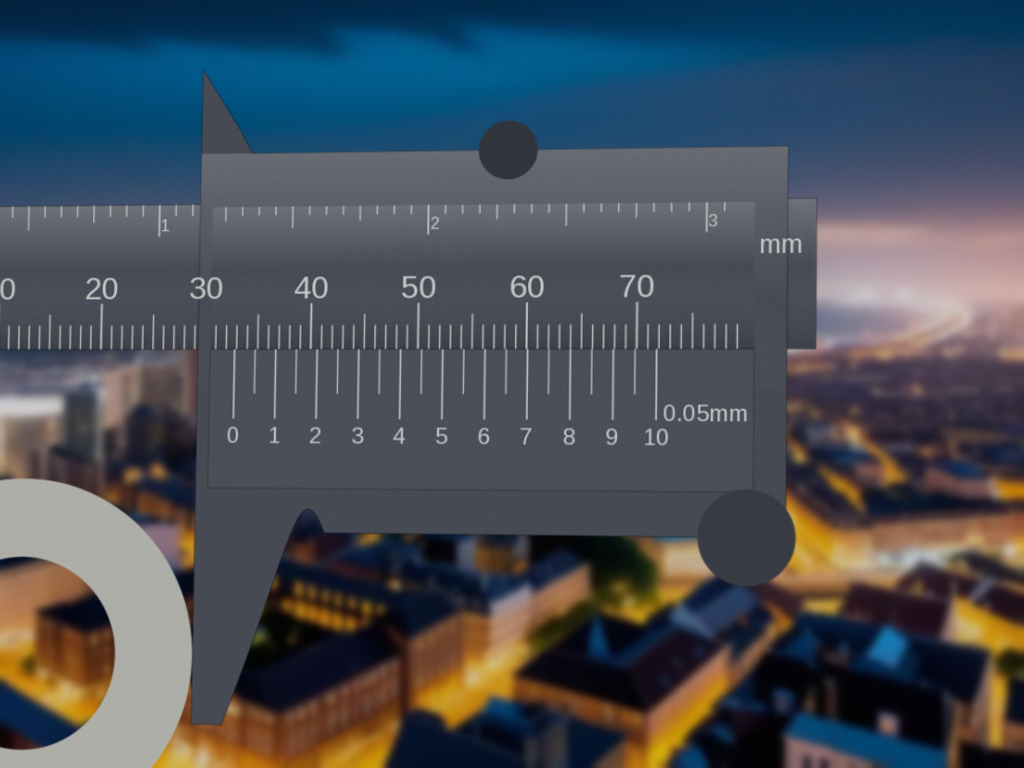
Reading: 32.8; mm
